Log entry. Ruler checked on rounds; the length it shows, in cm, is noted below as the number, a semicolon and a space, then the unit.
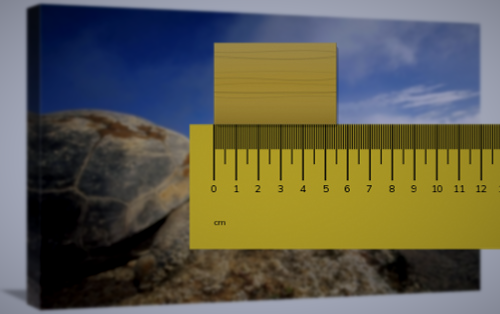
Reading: 5.5; cm
